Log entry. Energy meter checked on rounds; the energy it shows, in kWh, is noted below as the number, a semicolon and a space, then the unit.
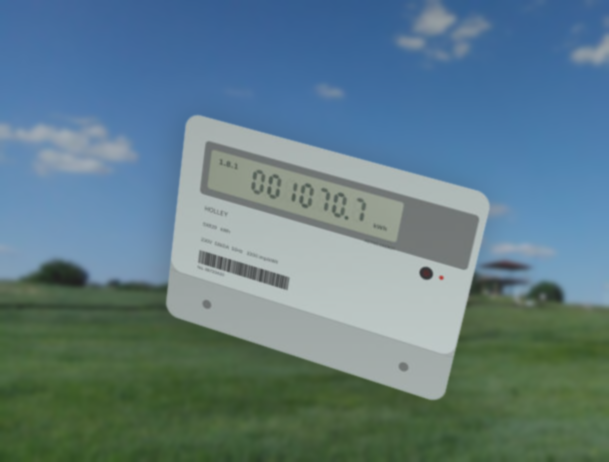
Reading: 1070.7; kWh
